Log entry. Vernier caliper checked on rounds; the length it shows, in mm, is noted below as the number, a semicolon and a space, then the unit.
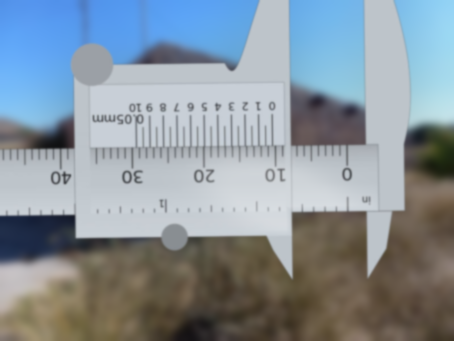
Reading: 10.4; mm
